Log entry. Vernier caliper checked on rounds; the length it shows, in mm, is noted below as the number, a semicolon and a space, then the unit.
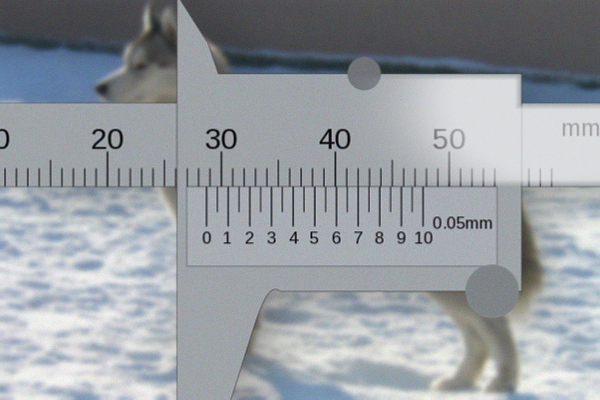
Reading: 28.7; mm
